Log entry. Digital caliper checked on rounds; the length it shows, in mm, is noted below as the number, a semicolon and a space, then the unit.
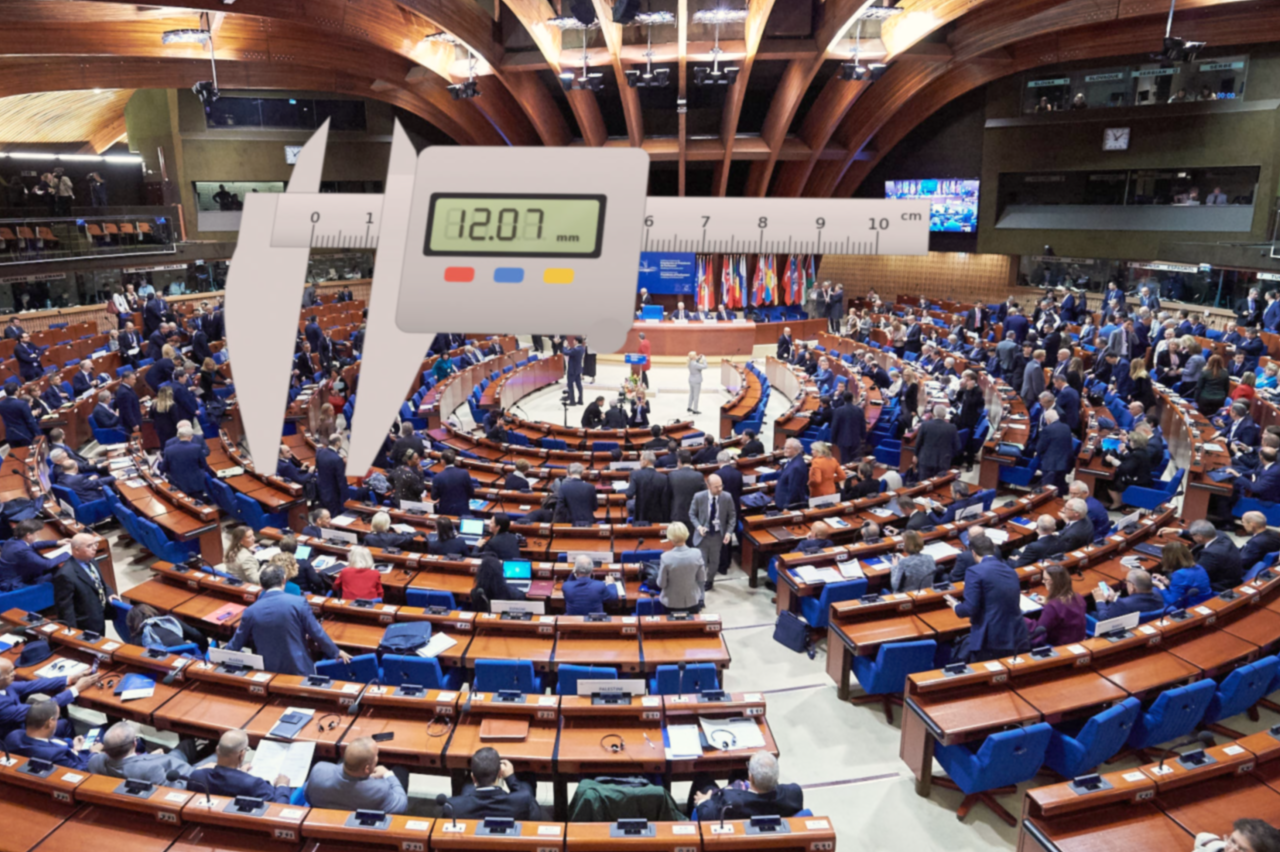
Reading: 12.07; mm
